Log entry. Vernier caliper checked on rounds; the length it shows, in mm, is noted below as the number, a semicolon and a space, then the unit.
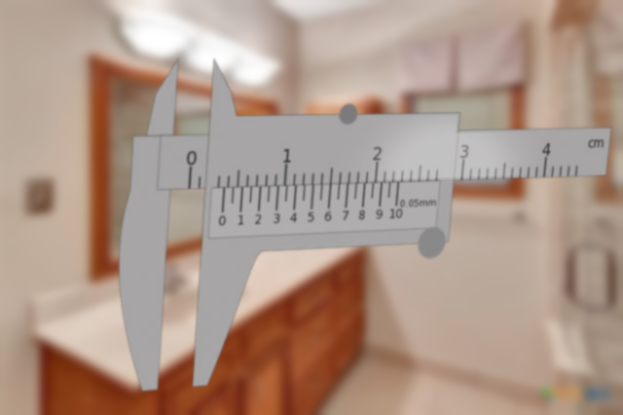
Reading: 3.6; mm
